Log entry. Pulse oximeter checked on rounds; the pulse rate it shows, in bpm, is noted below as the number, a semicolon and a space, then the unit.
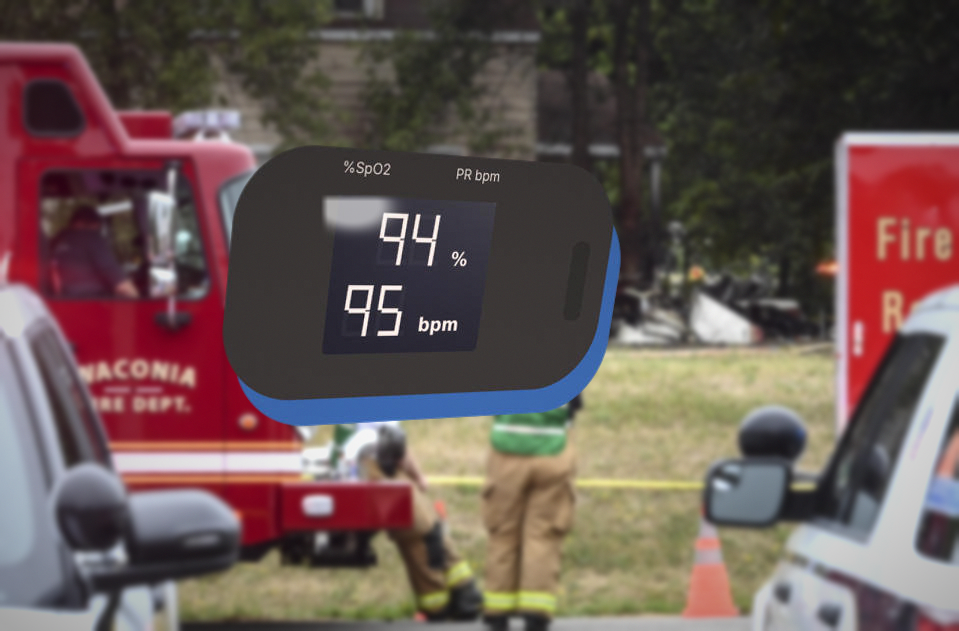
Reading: 95; bpm
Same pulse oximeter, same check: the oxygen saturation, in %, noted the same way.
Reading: 94; %
